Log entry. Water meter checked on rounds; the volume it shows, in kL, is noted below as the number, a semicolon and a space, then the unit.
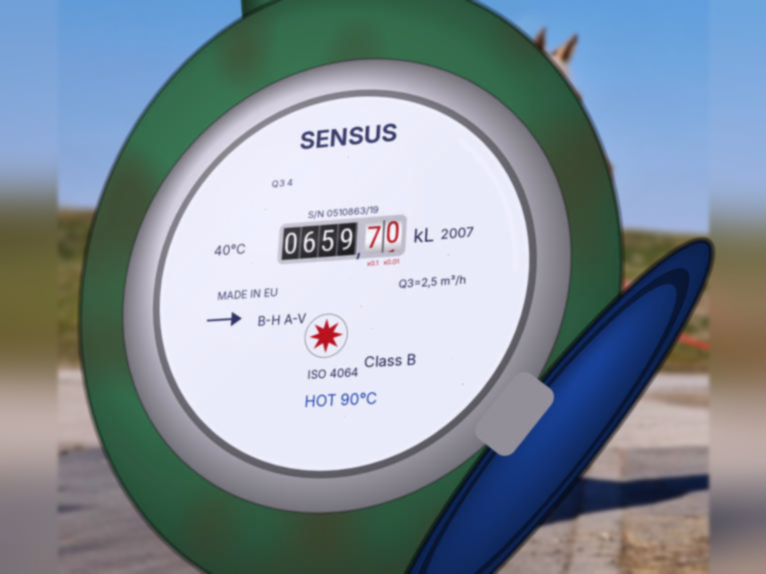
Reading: 659.70; kL
